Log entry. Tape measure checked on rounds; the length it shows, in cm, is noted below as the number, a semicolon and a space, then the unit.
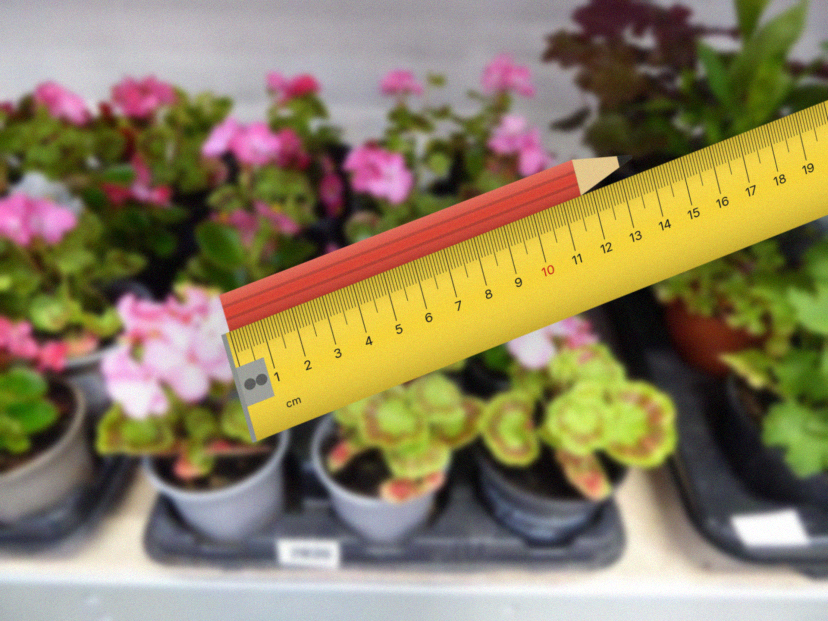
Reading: 13.5; cm
